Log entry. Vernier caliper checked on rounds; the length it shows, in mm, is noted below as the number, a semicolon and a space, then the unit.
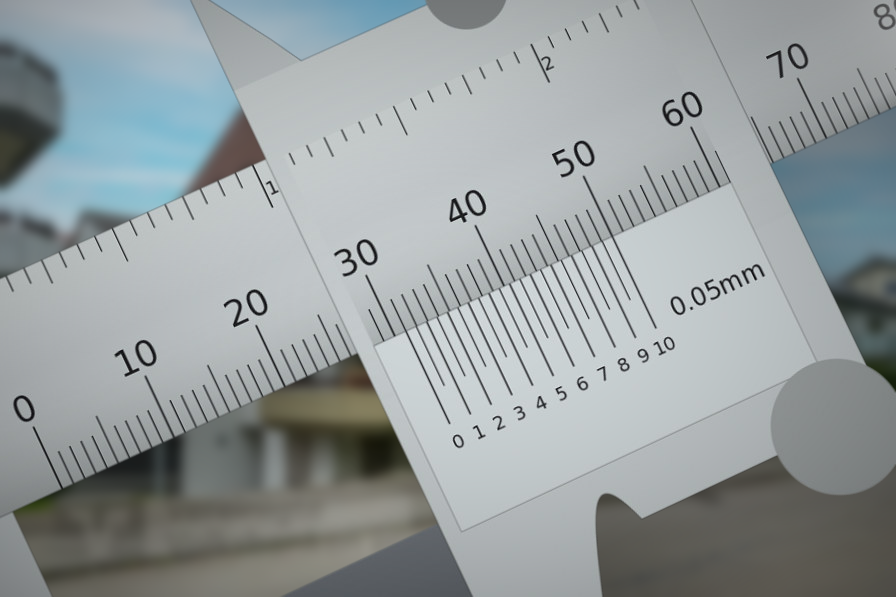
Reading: 31.0; mm
